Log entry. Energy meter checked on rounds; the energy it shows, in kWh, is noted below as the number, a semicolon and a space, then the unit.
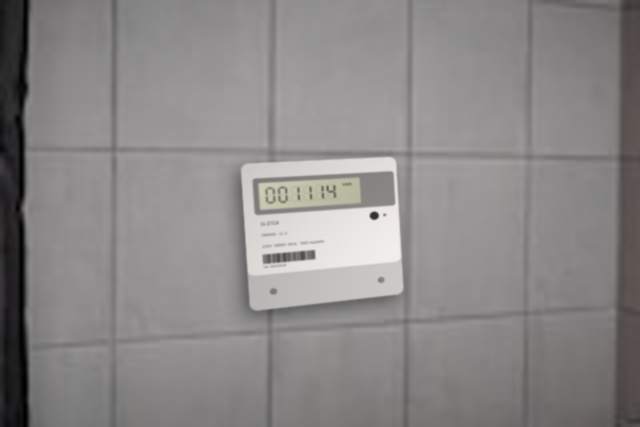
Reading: 1114; kWh
